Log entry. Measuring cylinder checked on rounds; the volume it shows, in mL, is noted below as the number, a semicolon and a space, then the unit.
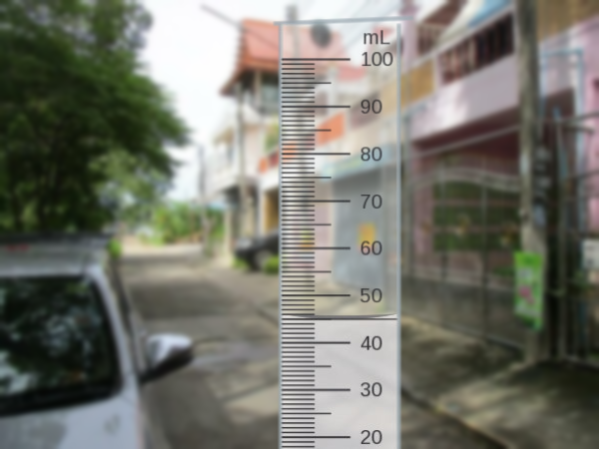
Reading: 45; mL
